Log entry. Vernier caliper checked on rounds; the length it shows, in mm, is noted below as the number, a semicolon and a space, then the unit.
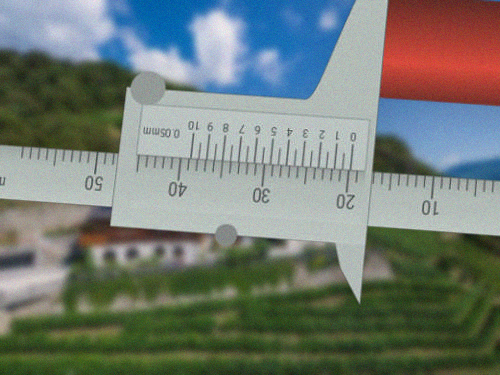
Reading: 19.8; mm
